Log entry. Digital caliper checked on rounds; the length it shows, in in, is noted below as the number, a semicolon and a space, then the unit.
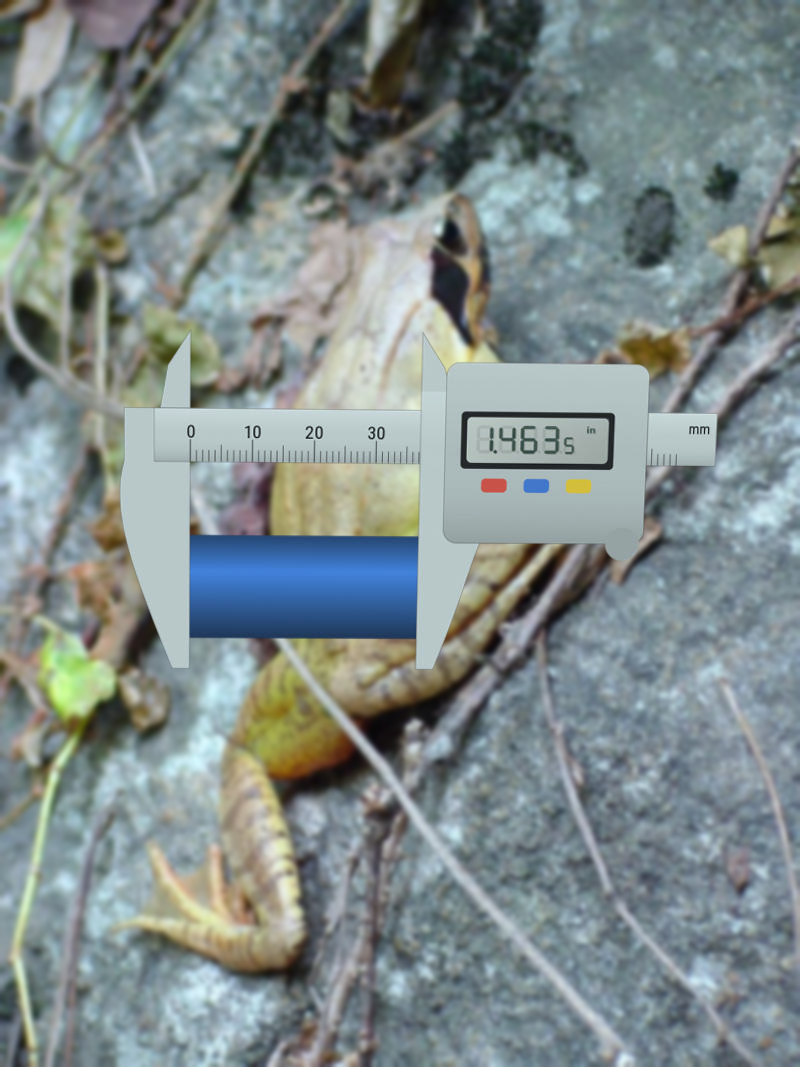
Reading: 1.4635; in
